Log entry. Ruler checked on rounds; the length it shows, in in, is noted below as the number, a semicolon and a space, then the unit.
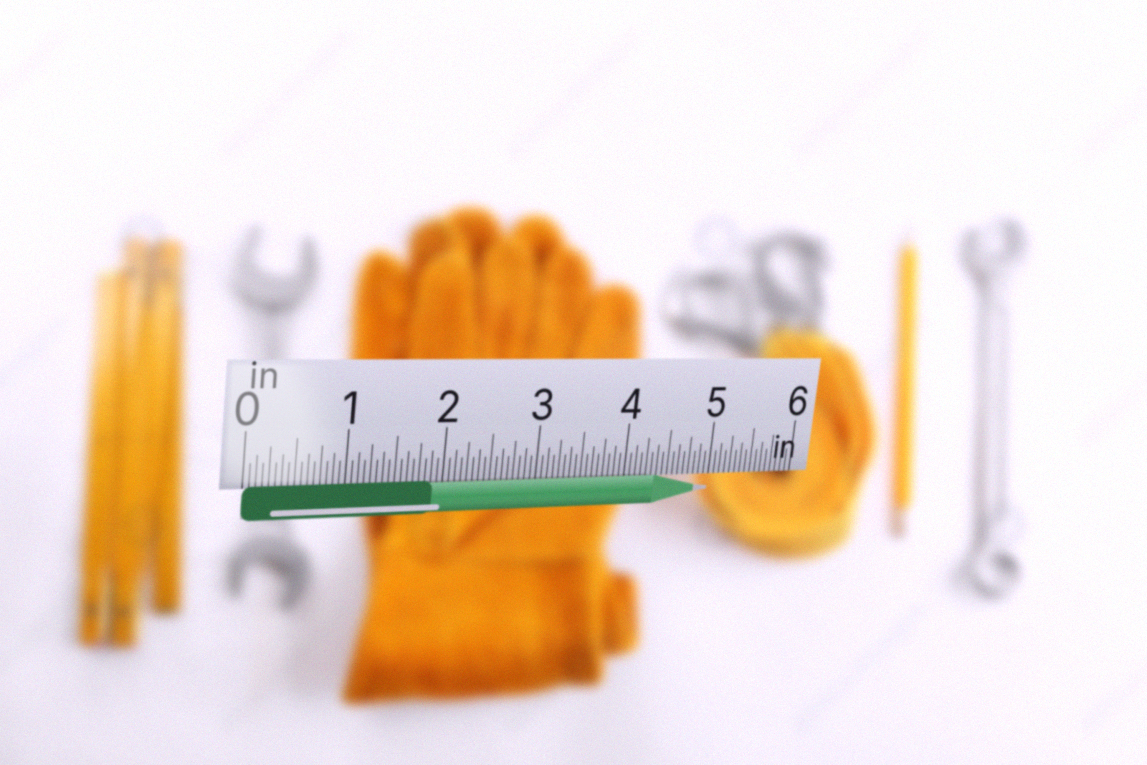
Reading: 5; in
